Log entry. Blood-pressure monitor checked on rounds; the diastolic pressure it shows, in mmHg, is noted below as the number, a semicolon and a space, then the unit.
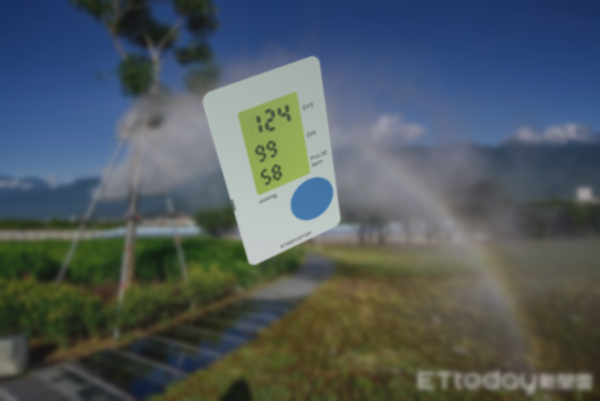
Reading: 99; mmHg
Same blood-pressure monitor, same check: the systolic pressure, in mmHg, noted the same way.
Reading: 124; mmHg
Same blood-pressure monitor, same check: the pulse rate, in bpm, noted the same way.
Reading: 58; bpm
